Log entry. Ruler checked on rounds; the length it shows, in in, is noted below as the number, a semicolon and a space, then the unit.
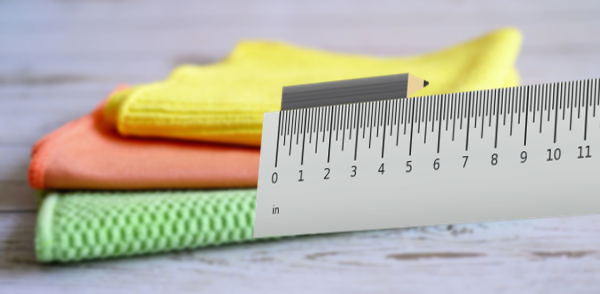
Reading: 5.5; in
